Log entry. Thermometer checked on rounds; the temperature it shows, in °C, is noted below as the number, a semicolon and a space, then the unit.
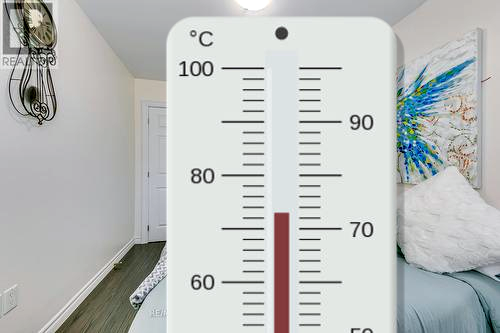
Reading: 73; °C
